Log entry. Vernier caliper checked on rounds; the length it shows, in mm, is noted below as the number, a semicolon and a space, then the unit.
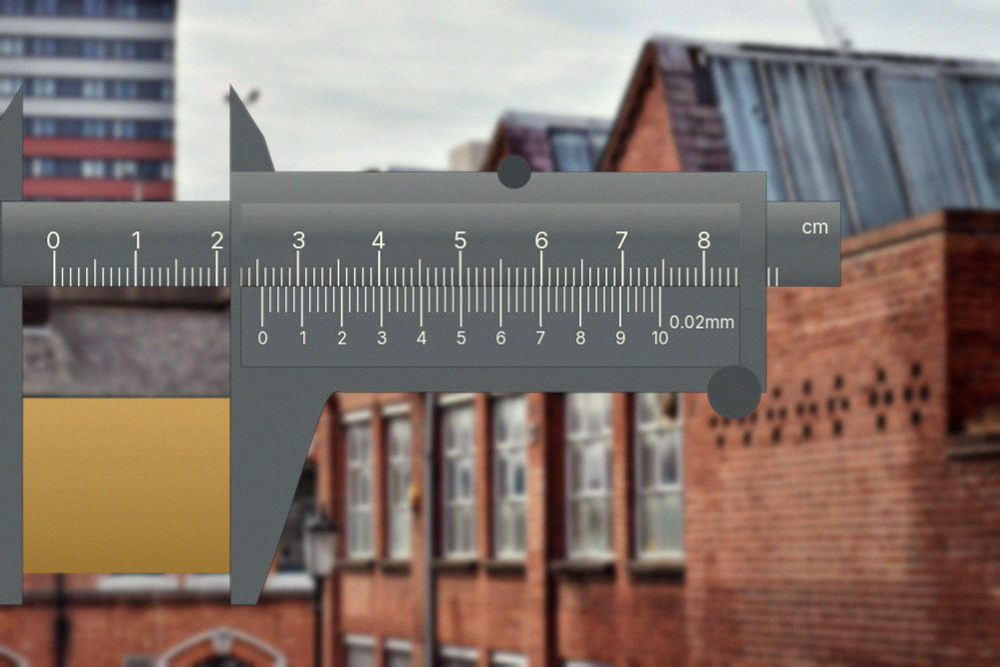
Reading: 25.6; mm
